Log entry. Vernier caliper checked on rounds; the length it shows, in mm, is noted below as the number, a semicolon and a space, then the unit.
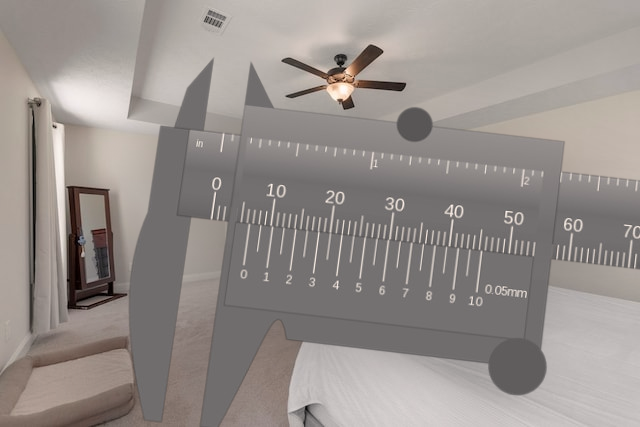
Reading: 6.4; mm
